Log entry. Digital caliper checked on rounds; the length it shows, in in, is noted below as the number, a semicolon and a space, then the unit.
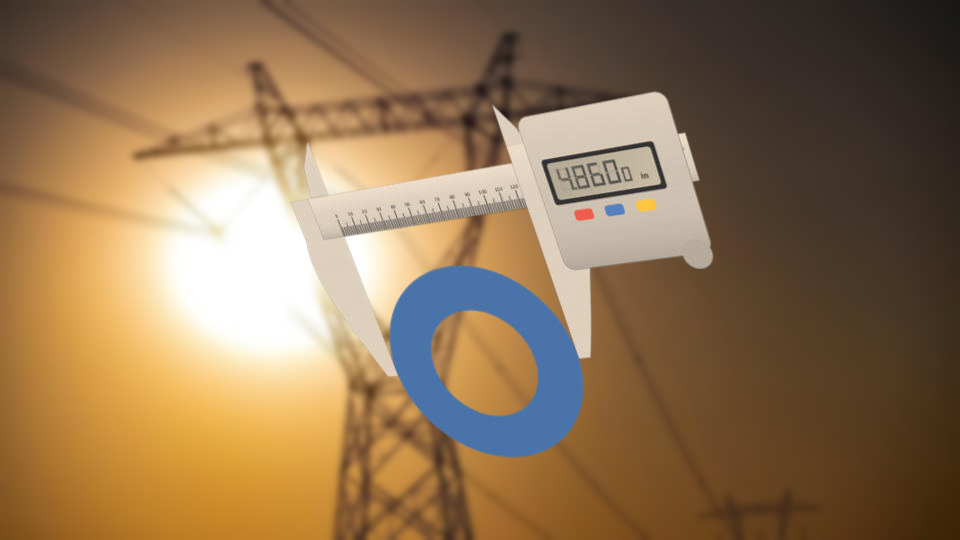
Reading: 4.8600; in
